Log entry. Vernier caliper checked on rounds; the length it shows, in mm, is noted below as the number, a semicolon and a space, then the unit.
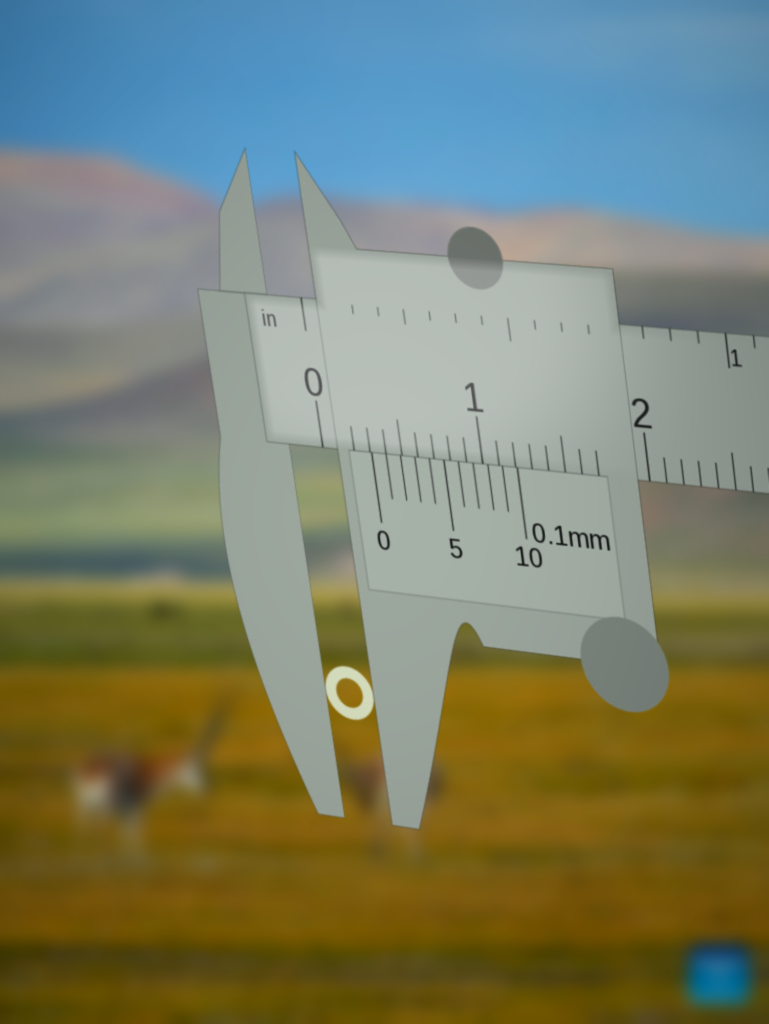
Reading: 3.1; mm
